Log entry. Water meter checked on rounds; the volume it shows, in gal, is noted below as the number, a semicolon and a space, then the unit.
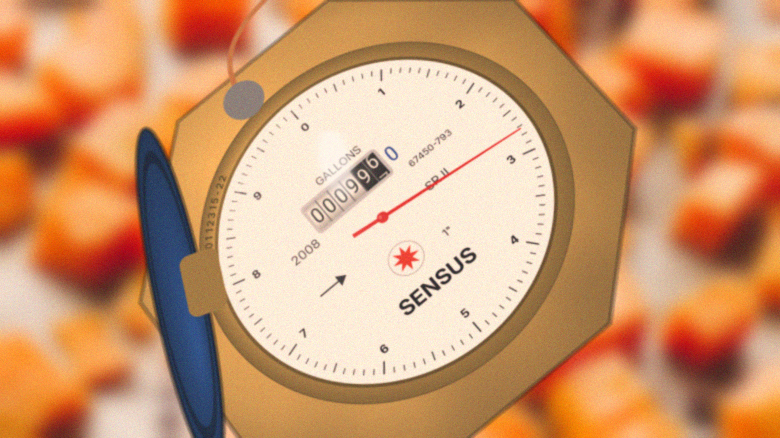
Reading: 9962.7; gal
